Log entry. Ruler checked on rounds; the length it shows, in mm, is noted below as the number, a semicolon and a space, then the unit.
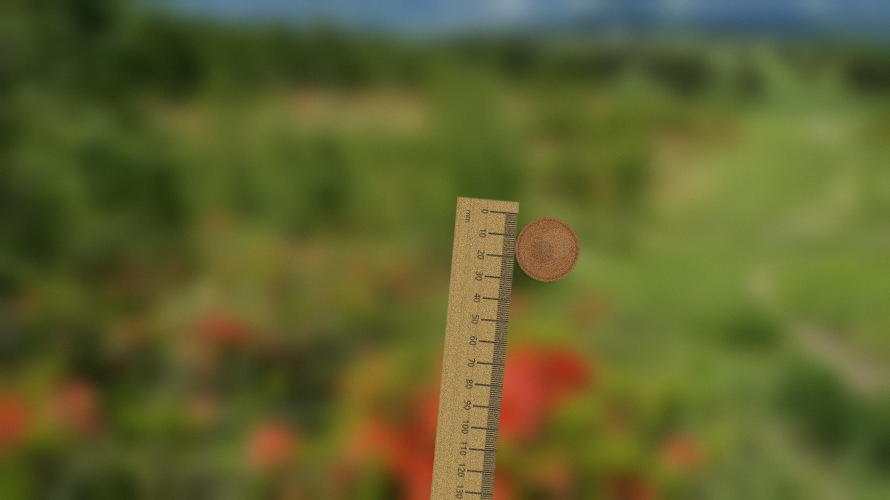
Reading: 30; mm
